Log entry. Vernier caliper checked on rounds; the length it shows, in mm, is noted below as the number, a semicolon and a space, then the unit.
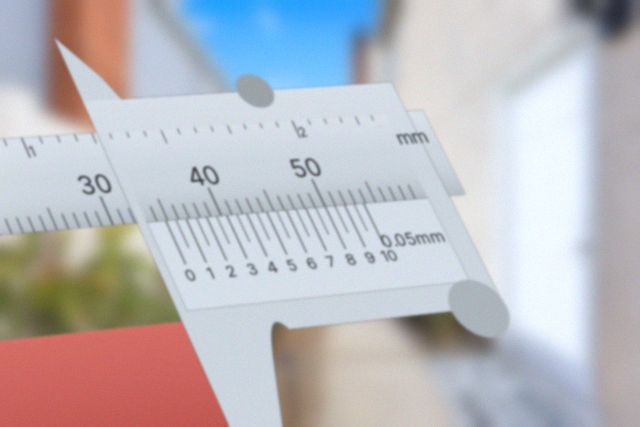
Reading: 34.8; mm
